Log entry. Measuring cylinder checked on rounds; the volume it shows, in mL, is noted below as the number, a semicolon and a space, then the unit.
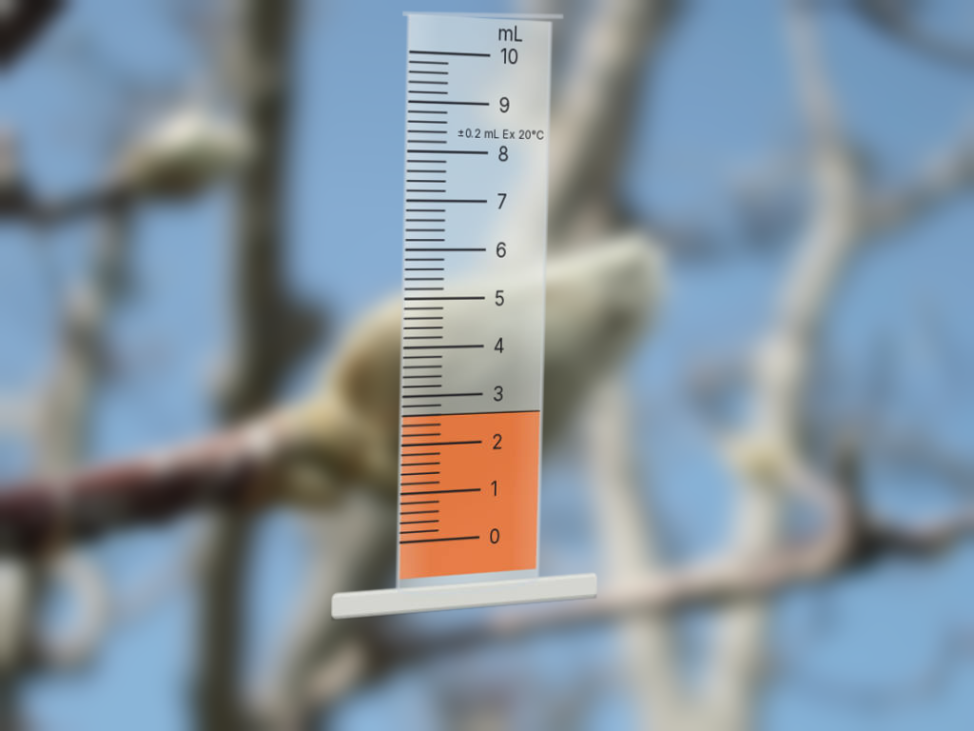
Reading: 2.6; mL
